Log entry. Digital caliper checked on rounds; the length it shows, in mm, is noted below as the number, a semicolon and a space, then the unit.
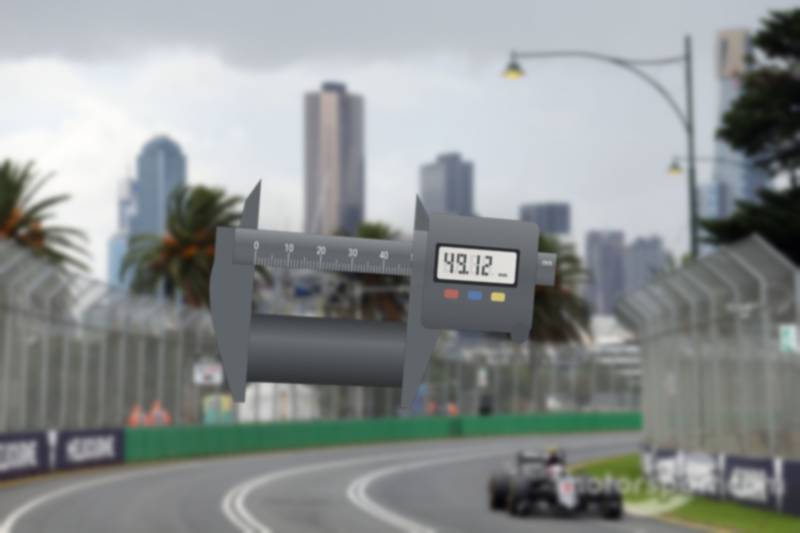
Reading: 49.12; mm
